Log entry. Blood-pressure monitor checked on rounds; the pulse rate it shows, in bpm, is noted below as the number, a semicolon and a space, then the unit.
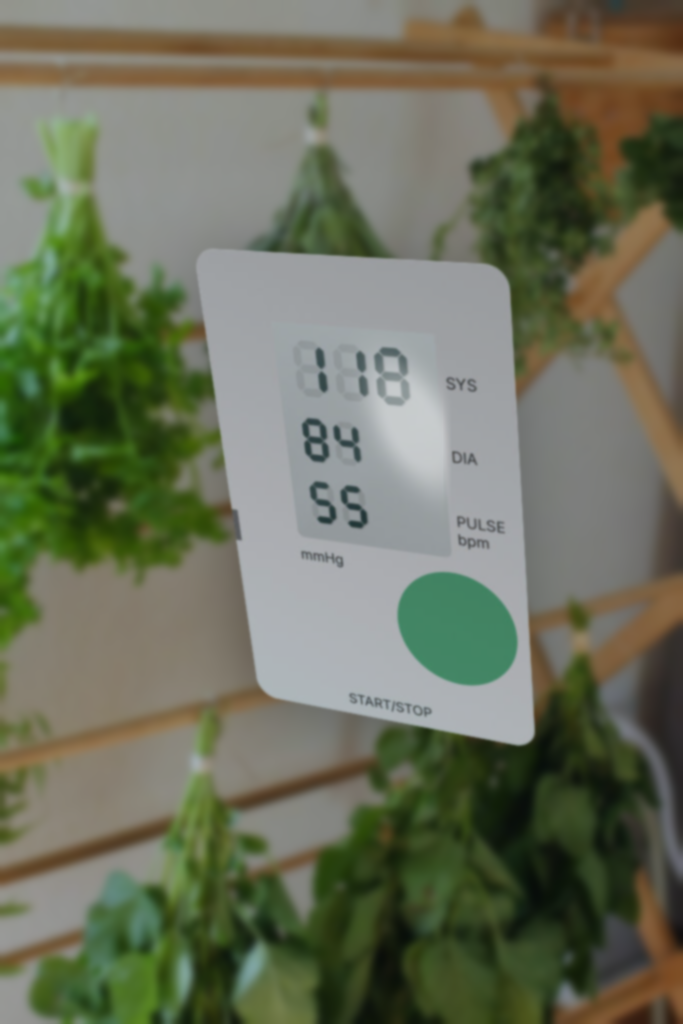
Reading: 55; bpm
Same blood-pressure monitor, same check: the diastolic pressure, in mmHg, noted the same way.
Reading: 84; mmHg
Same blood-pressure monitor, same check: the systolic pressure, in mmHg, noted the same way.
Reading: 118; mmHg
